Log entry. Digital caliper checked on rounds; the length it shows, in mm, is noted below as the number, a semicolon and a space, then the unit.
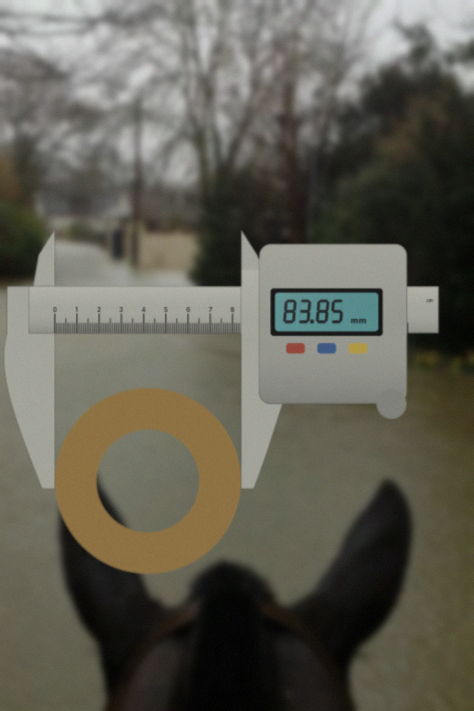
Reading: 83.85; mm
